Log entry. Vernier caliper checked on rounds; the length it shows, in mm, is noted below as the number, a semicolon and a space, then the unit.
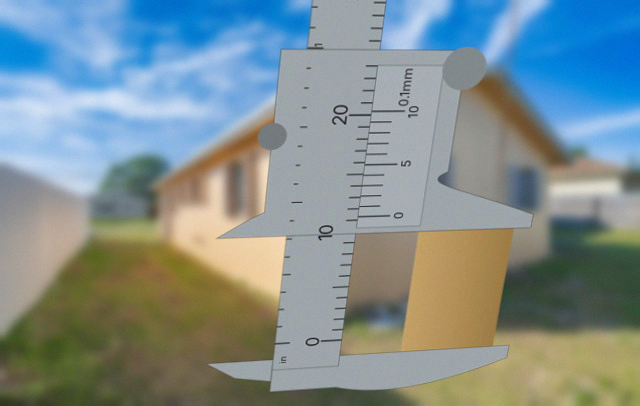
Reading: 11.3; mm
